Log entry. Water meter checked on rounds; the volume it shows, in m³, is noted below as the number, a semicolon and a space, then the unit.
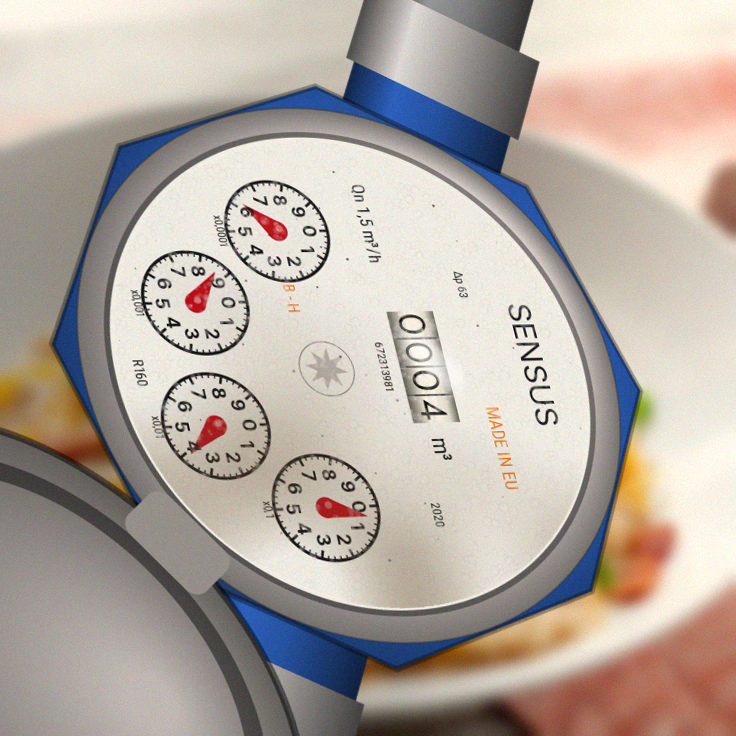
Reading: 4.0386; m³
